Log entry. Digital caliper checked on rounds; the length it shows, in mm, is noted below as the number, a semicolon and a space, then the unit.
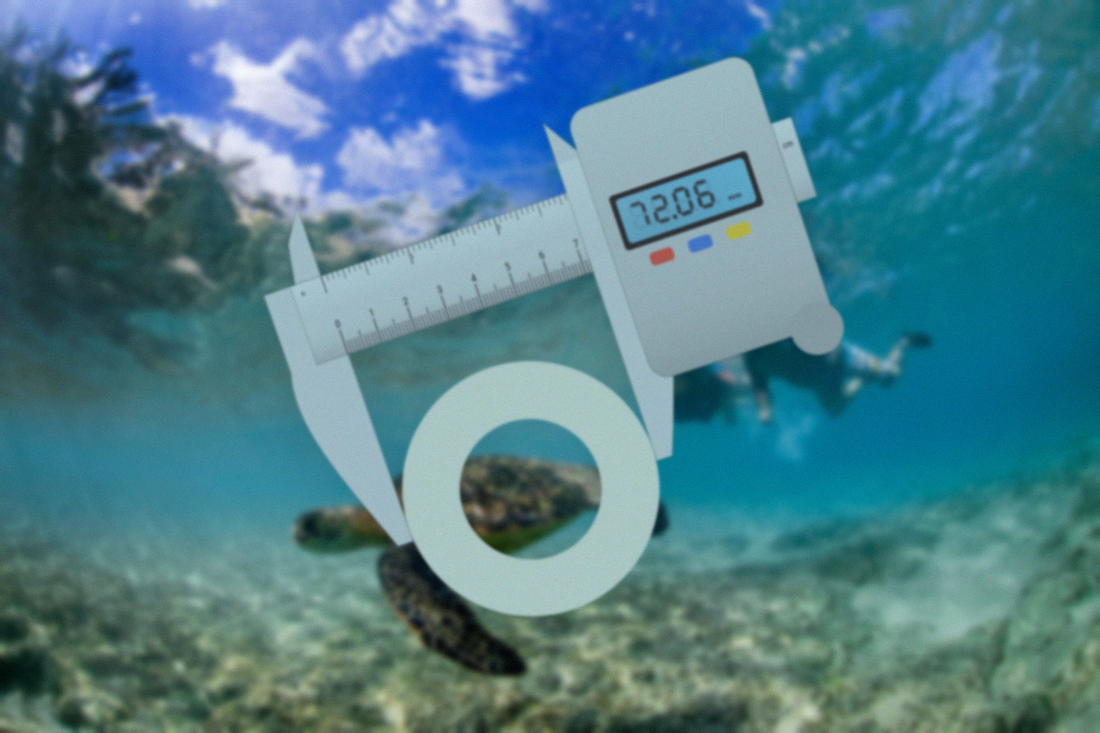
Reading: 72.06; mm
